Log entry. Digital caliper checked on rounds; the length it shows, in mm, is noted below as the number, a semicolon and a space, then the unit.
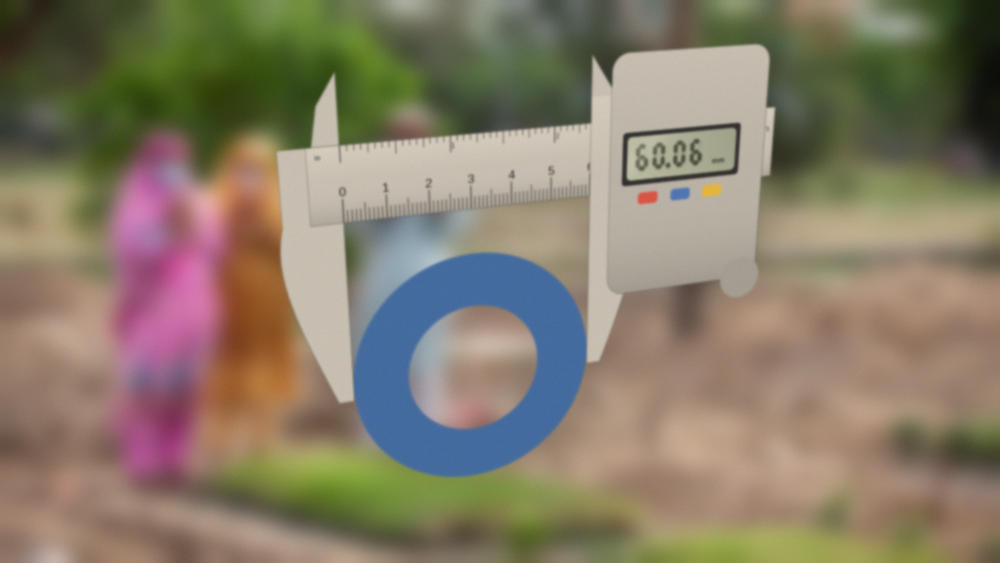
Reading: 60.06; mm
